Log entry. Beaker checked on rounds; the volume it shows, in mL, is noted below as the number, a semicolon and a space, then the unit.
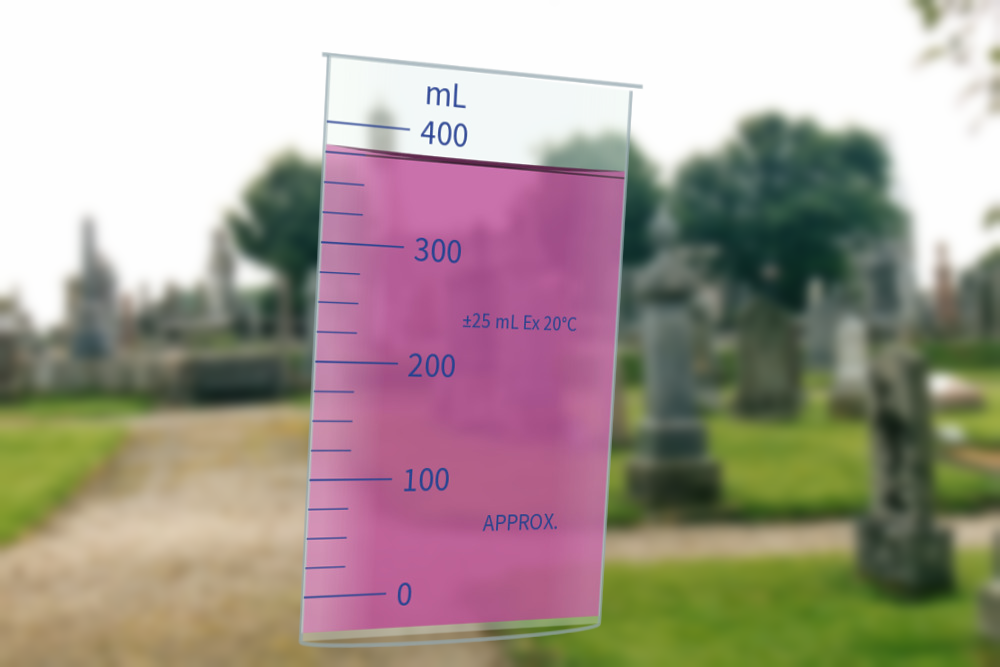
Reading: 375; mL
